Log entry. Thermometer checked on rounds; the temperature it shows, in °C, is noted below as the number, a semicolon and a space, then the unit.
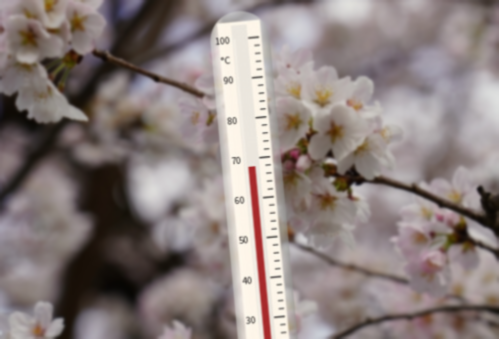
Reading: 68; °C
